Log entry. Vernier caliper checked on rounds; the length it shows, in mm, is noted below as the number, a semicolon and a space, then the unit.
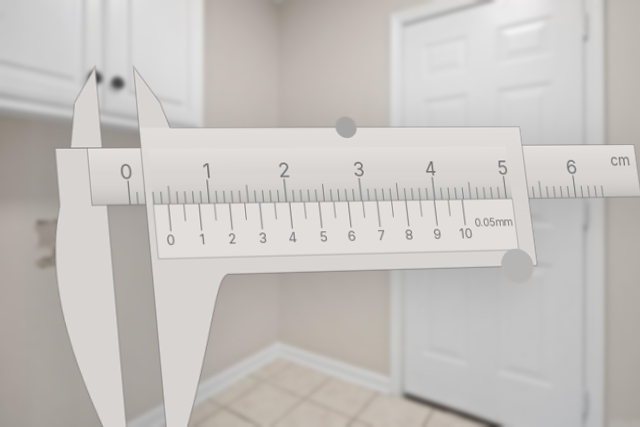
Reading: 4.8; mm
